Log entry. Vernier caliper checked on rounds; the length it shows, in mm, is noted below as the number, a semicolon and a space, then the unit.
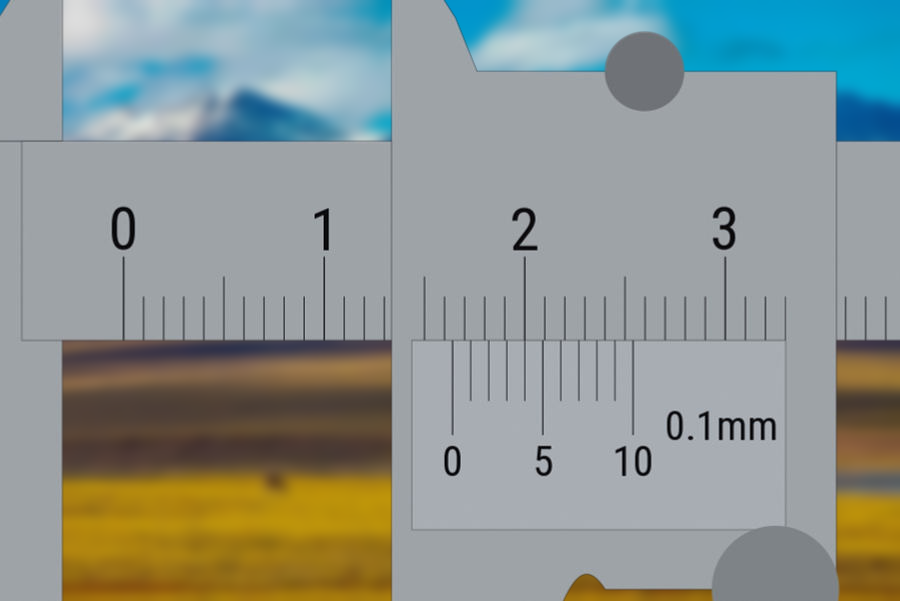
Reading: 16.4; mm
